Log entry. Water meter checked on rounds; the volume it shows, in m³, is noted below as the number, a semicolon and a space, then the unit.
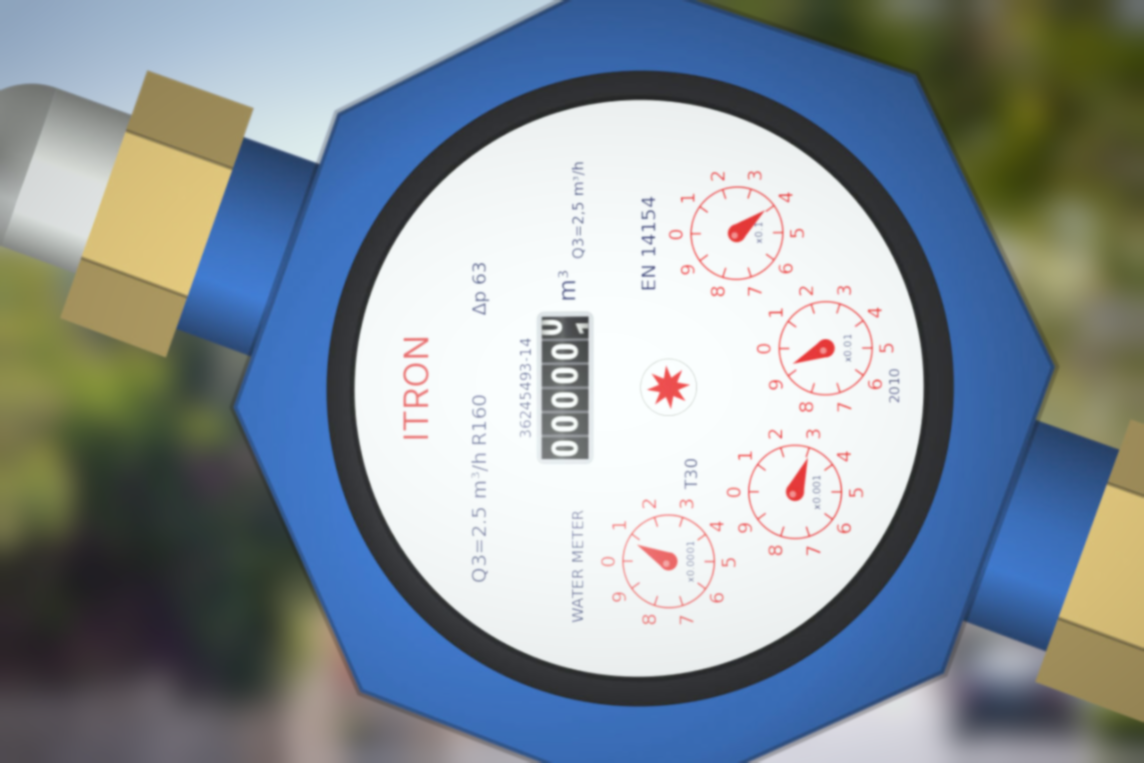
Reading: 0.3930; m³
